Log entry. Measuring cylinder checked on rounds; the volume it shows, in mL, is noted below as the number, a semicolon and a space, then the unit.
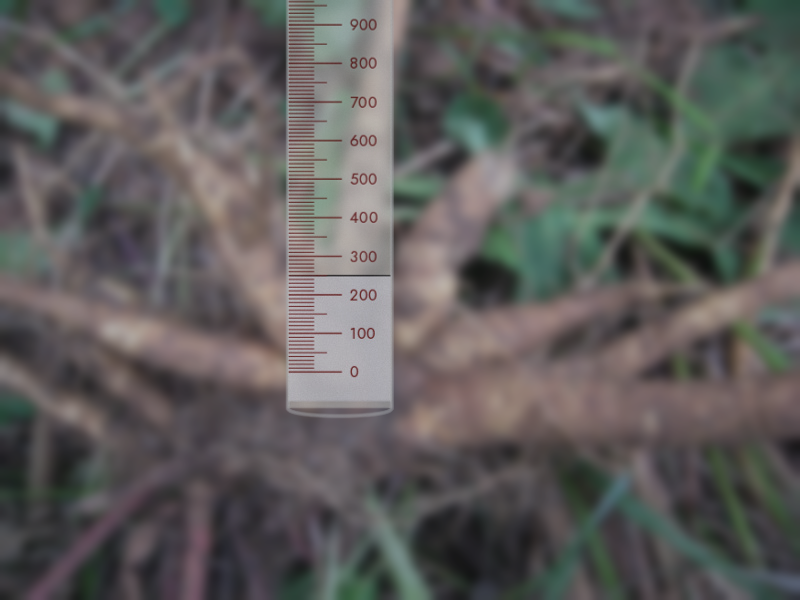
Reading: 250; mL
